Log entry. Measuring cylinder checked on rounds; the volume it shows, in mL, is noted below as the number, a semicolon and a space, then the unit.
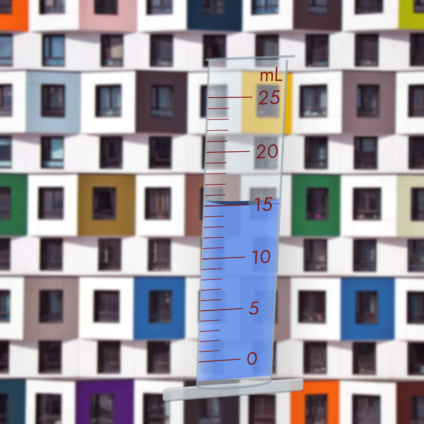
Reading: 15; mL
